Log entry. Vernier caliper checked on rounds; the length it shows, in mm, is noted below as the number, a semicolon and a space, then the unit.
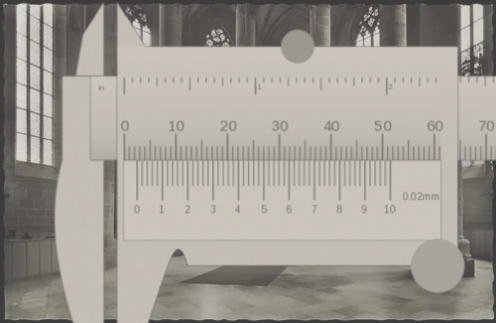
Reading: 2.5; mm
